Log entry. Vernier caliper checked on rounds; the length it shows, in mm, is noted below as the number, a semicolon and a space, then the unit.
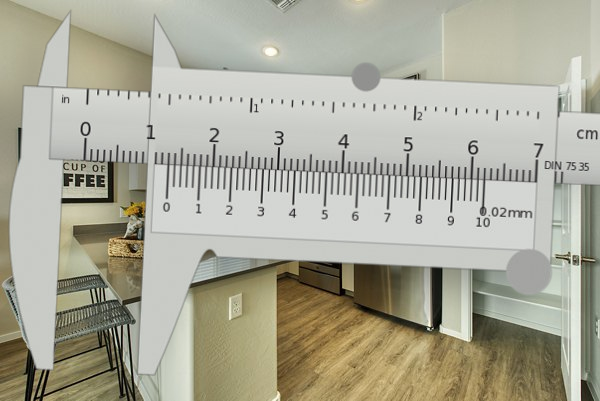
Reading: 13.0; mm
